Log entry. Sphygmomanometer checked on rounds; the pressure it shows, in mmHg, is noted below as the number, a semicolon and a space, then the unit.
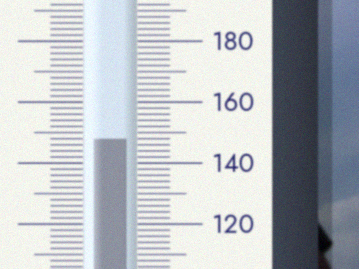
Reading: 148; mmHg
